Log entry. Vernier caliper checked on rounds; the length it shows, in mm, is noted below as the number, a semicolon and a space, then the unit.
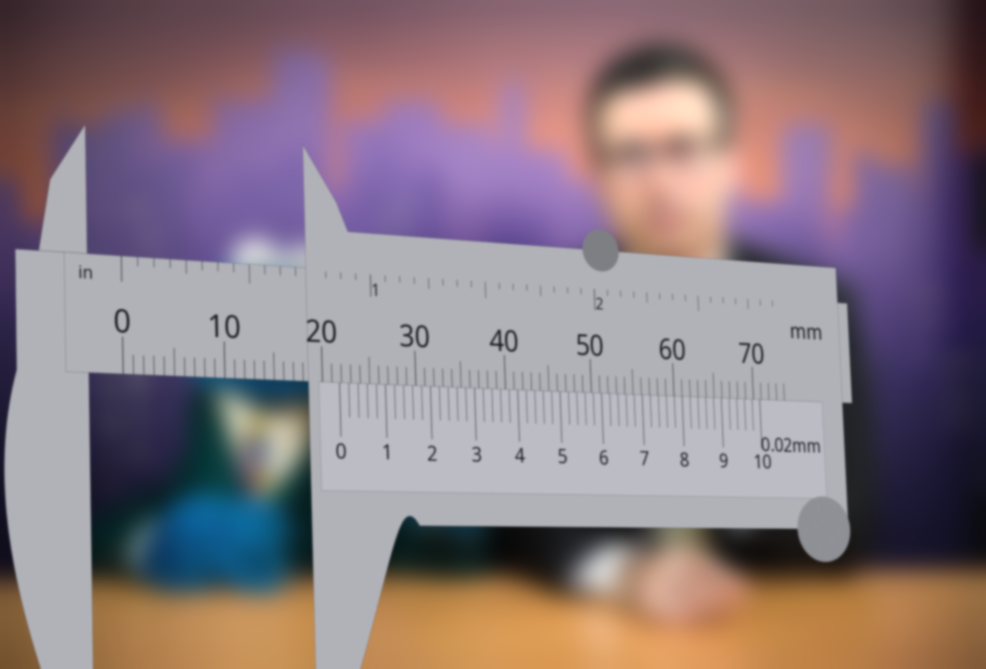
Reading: 21.8; mm
